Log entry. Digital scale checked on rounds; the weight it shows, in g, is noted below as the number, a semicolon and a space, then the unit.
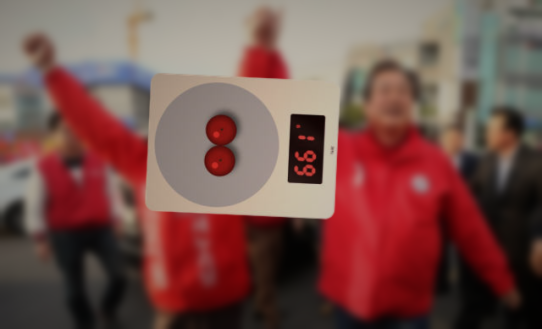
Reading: 661; g
